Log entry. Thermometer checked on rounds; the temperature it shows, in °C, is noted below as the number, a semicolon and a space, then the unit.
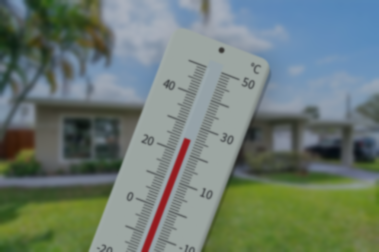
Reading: 25; °C
